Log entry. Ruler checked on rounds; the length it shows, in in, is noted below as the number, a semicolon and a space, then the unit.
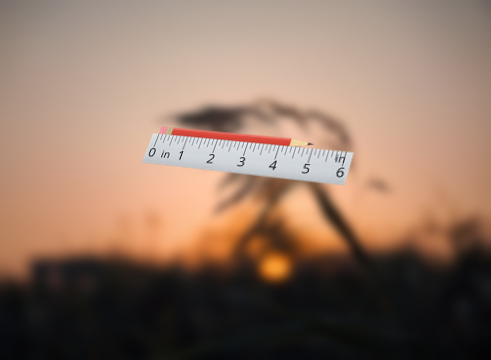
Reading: 5; in
